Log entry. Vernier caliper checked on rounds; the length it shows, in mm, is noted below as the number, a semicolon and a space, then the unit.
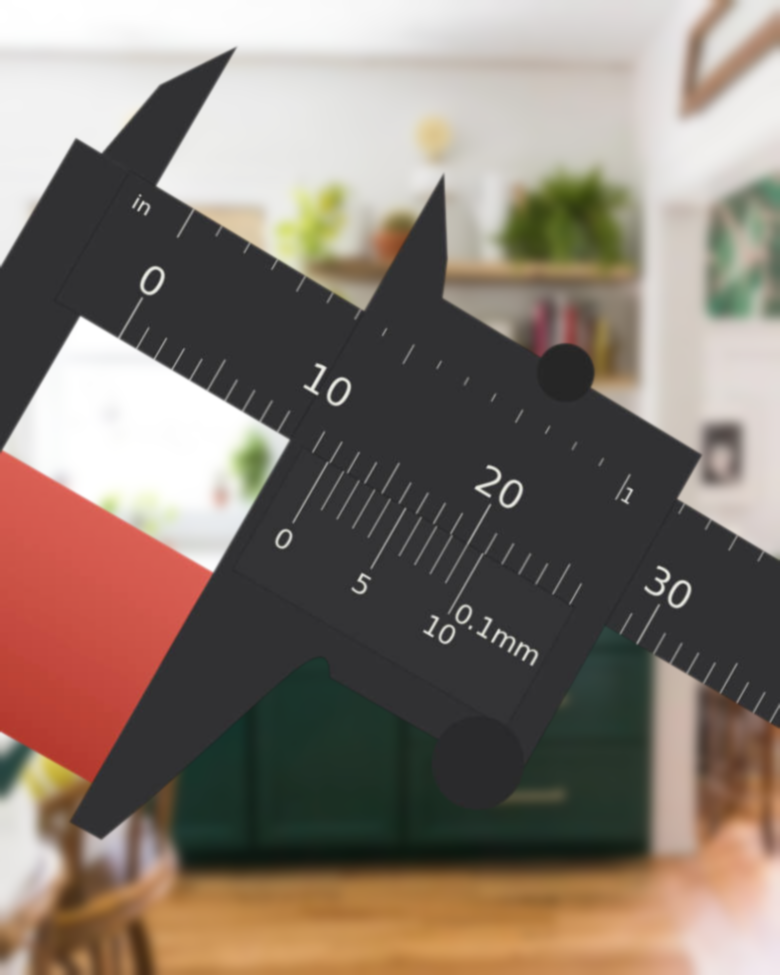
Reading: 11.9; mm
